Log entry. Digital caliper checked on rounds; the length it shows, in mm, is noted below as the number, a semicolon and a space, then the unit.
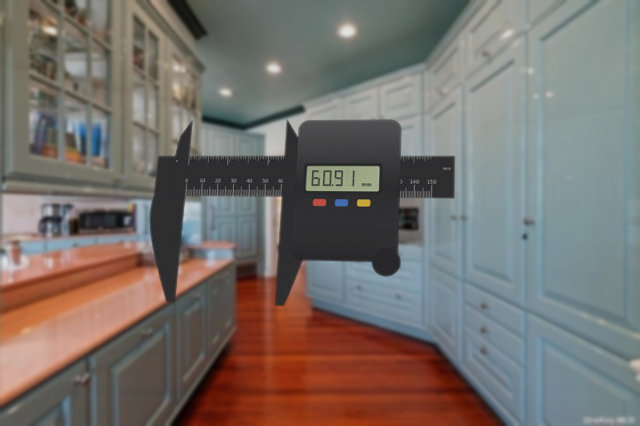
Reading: 60.91; mm
